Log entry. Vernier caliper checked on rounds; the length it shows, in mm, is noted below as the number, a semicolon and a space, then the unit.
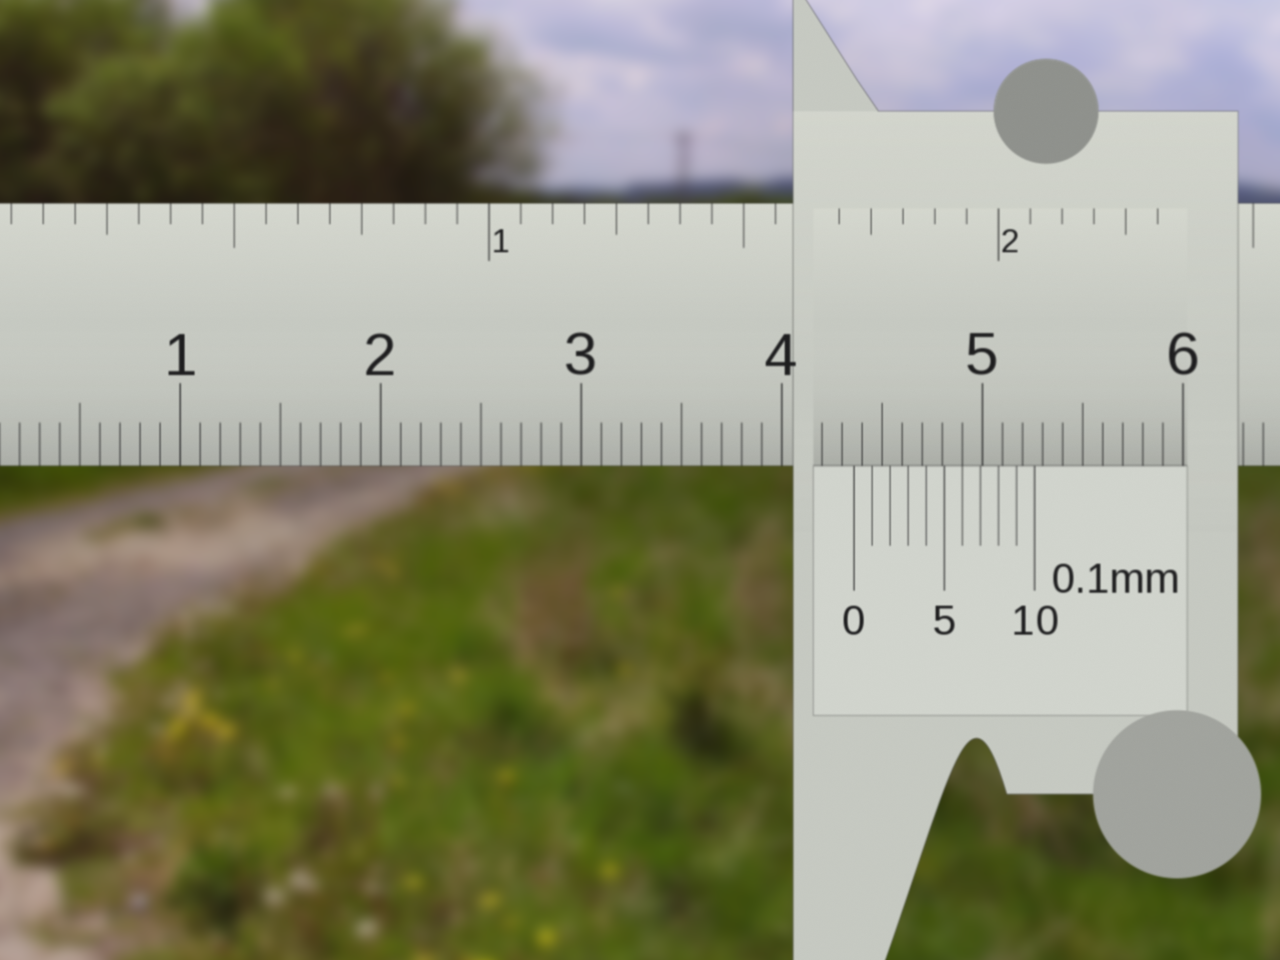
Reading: 43.6; mm
